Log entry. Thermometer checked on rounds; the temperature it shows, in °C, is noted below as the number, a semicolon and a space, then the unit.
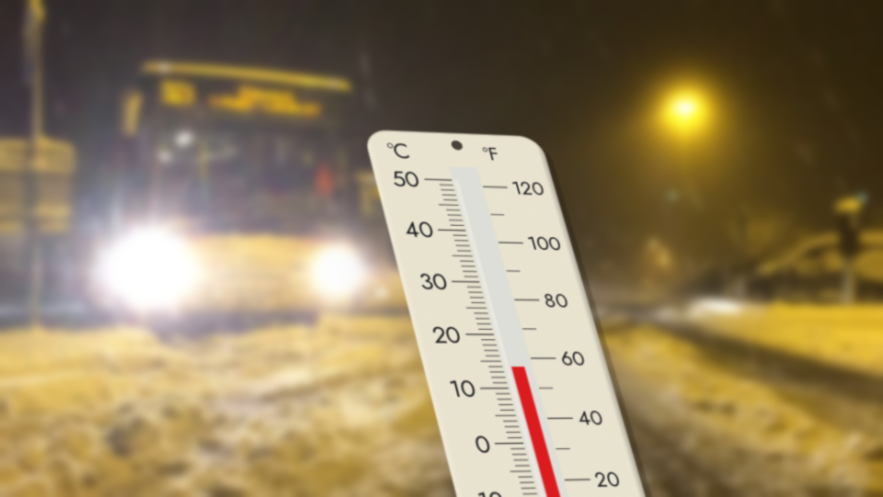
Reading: 14; °C
